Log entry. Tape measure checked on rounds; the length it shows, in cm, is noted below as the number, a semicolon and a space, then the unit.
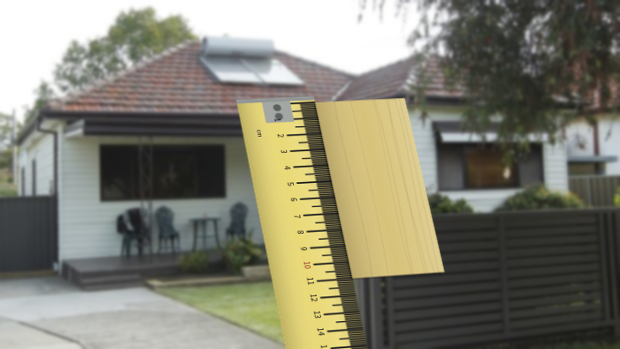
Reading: 11; cm
